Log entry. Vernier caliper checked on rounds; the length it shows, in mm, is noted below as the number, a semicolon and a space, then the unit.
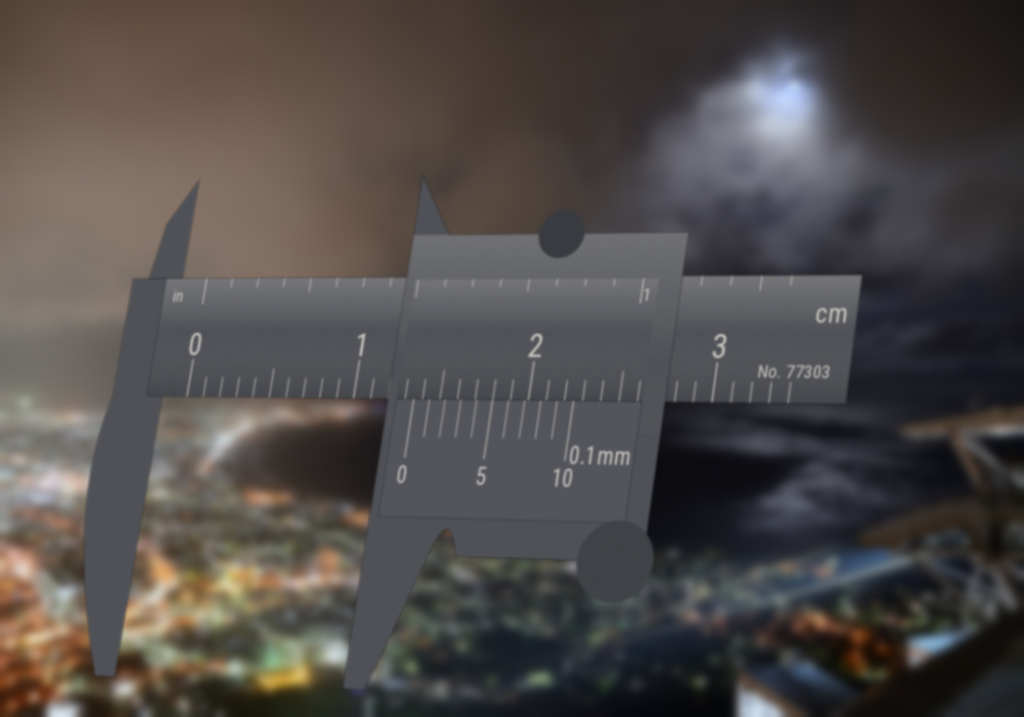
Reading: 13.5; mm
